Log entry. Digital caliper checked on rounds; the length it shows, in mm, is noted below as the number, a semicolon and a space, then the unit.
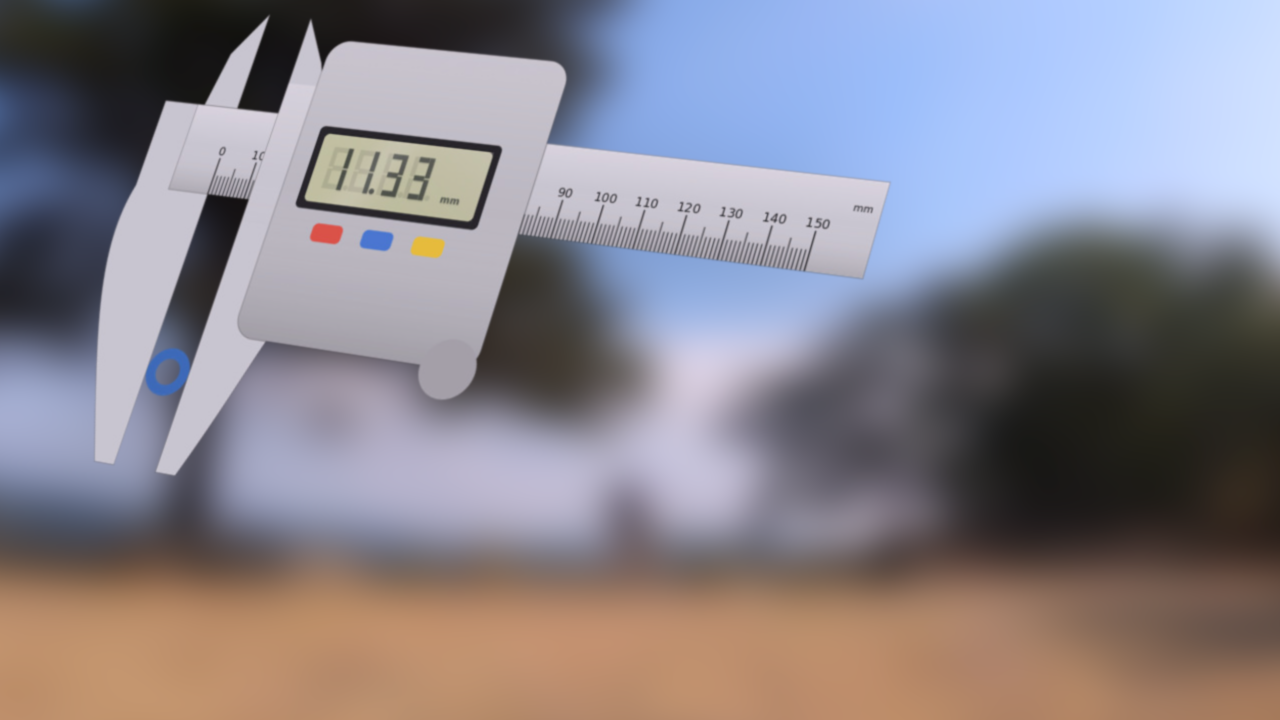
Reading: 11.33; mm
